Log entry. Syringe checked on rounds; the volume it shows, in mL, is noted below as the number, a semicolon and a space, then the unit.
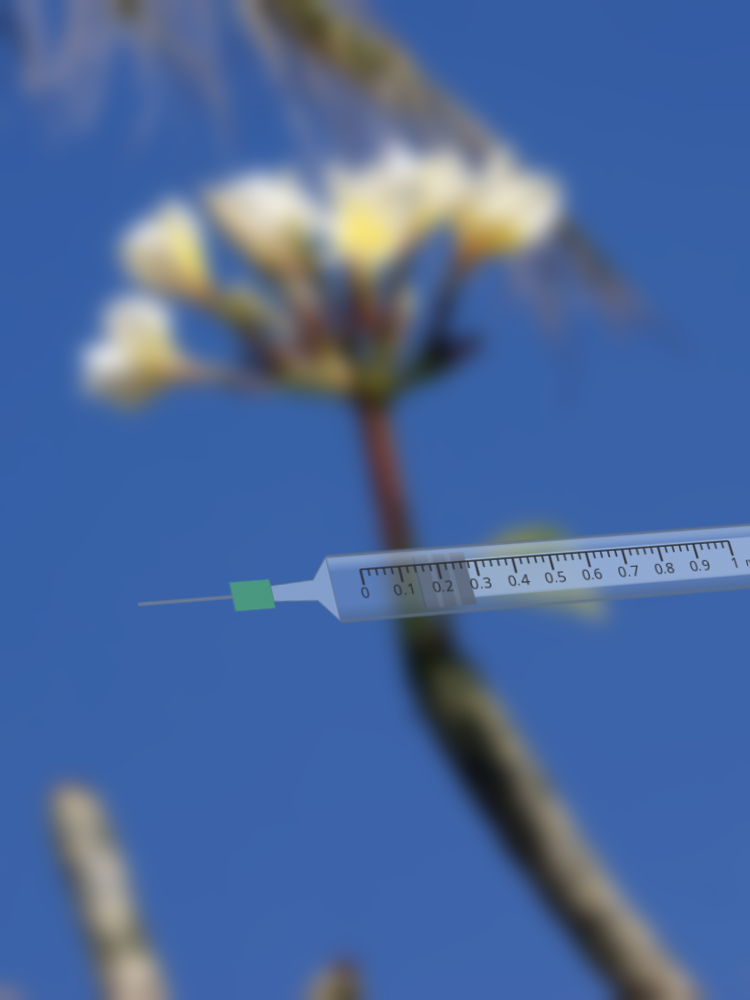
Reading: 0.14; mL
